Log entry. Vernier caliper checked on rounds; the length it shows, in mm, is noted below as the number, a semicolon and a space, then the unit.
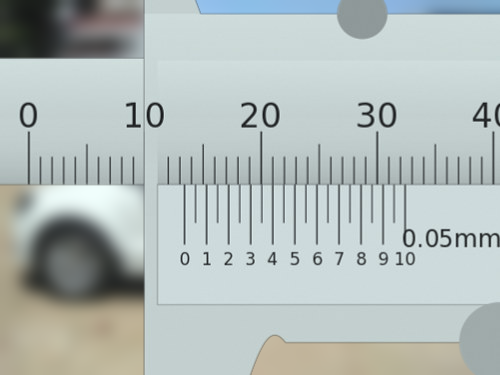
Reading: 13.4; mm
